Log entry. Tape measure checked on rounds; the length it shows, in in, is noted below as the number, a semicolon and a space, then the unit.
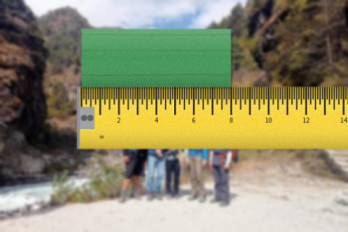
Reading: 8; in
